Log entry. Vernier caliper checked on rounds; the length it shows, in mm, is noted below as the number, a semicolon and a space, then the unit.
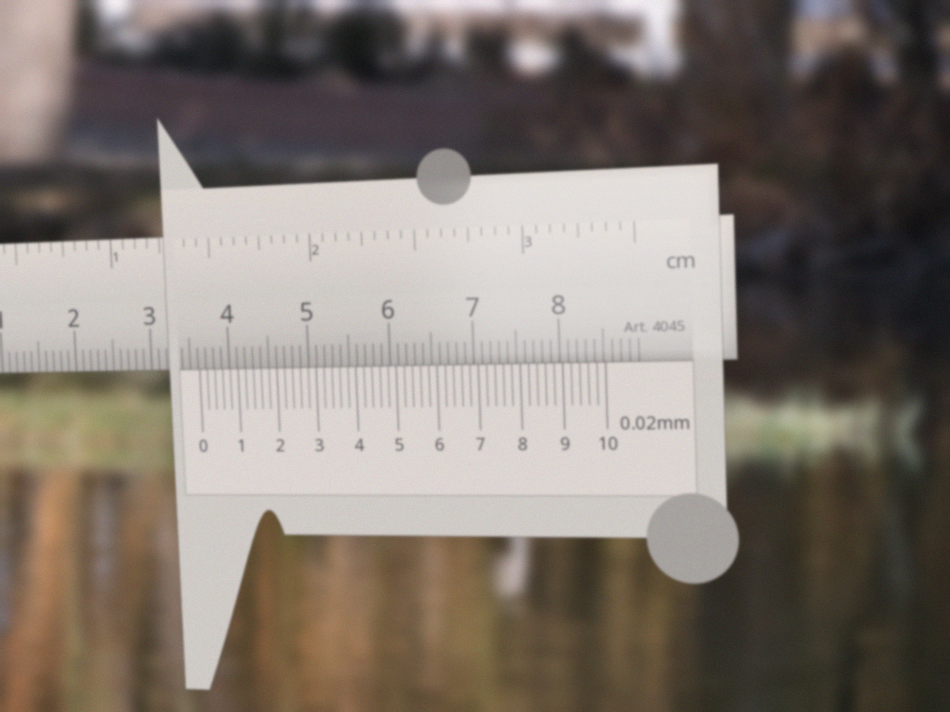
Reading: 36.2; mm
